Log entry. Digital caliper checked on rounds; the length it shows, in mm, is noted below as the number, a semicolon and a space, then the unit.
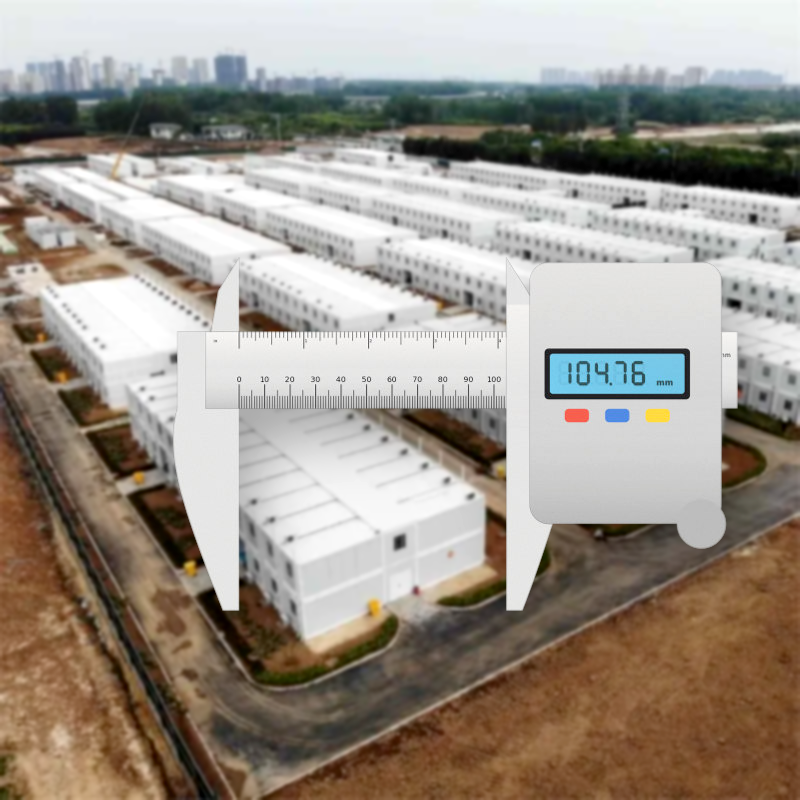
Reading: 104.76; mm
